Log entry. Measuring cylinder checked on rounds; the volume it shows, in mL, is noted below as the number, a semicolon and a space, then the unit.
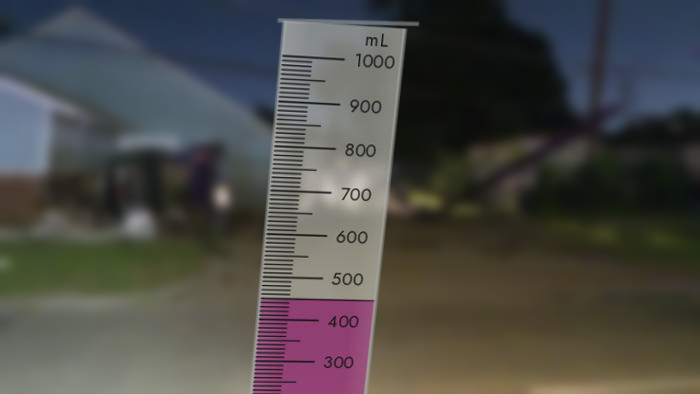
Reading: 450; mL
